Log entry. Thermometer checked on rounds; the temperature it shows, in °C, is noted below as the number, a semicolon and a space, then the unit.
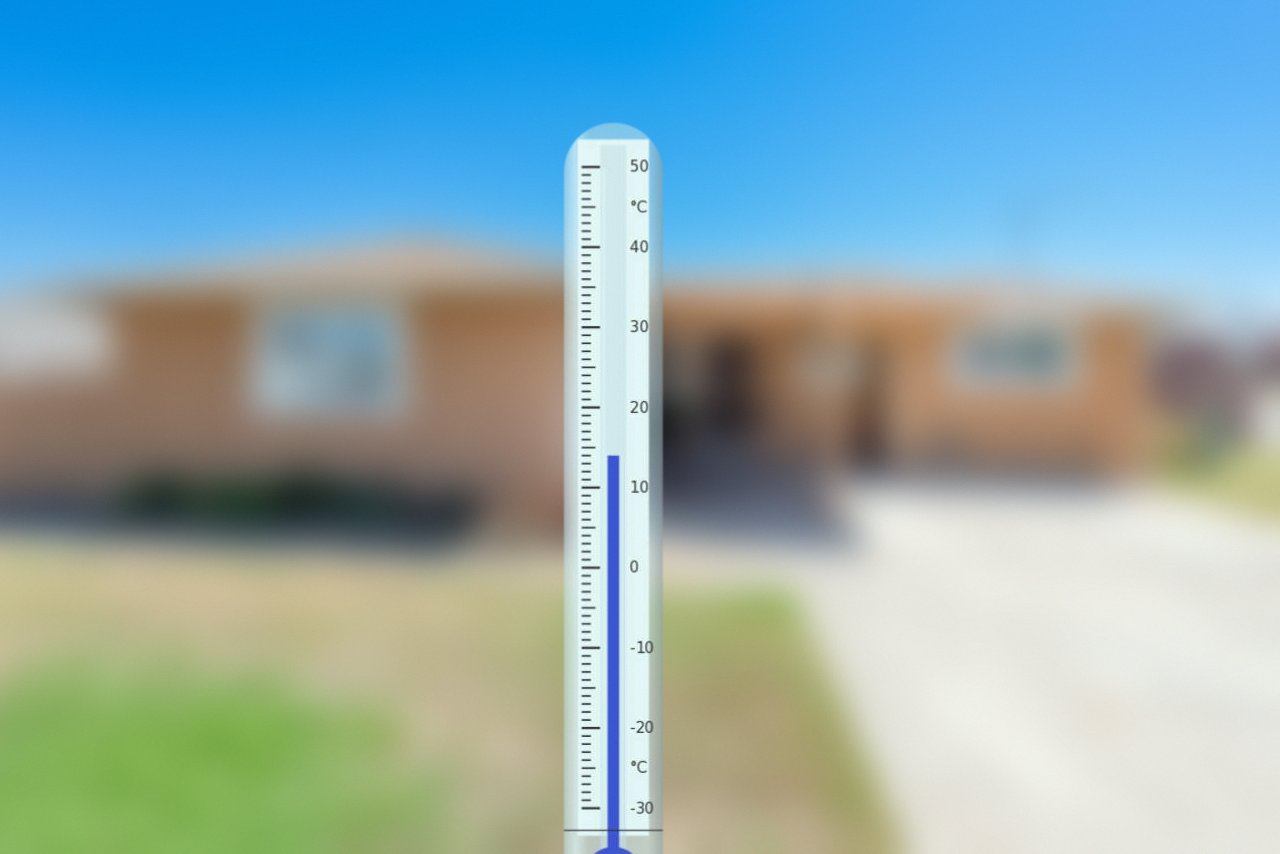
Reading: 14; °C
